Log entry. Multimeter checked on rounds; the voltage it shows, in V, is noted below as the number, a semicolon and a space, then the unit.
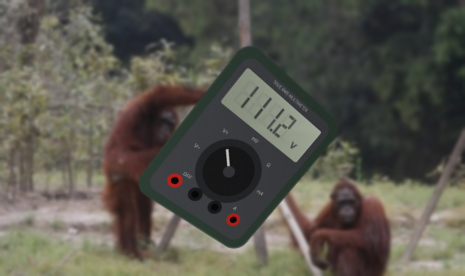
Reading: 111.2; V
